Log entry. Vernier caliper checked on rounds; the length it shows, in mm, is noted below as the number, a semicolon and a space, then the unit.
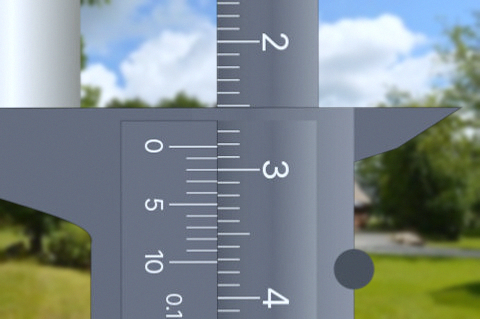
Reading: 28.2; mm
